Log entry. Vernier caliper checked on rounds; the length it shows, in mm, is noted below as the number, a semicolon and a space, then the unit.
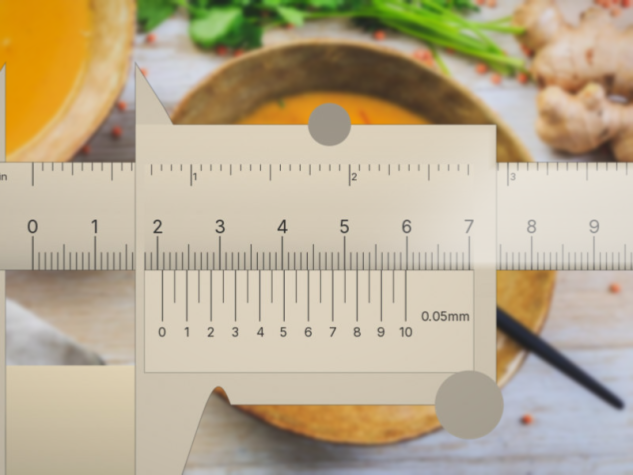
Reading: 20.8; mm
